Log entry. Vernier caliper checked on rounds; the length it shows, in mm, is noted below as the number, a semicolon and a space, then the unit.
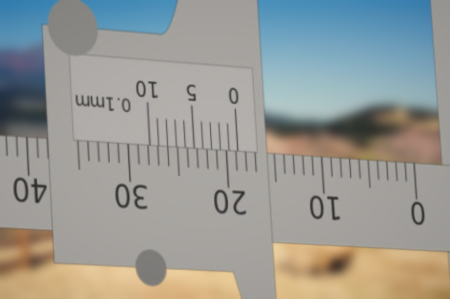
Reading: 18.8; mm
